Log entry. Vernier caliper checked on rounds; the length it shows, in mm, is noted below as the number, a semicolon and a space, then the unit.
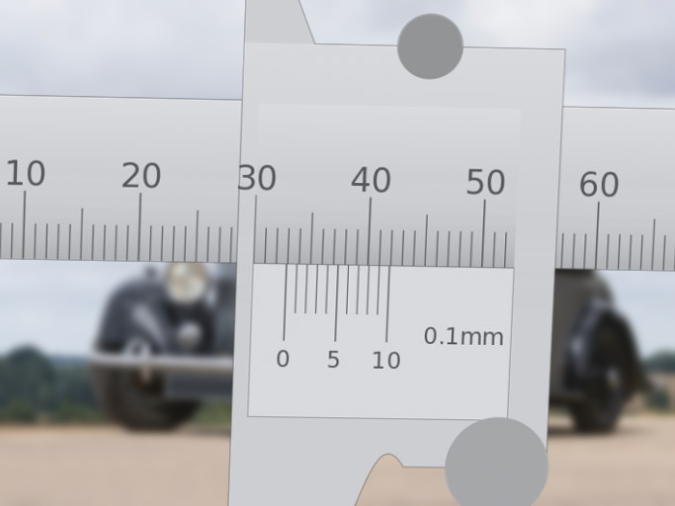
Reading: 32.9; mm
